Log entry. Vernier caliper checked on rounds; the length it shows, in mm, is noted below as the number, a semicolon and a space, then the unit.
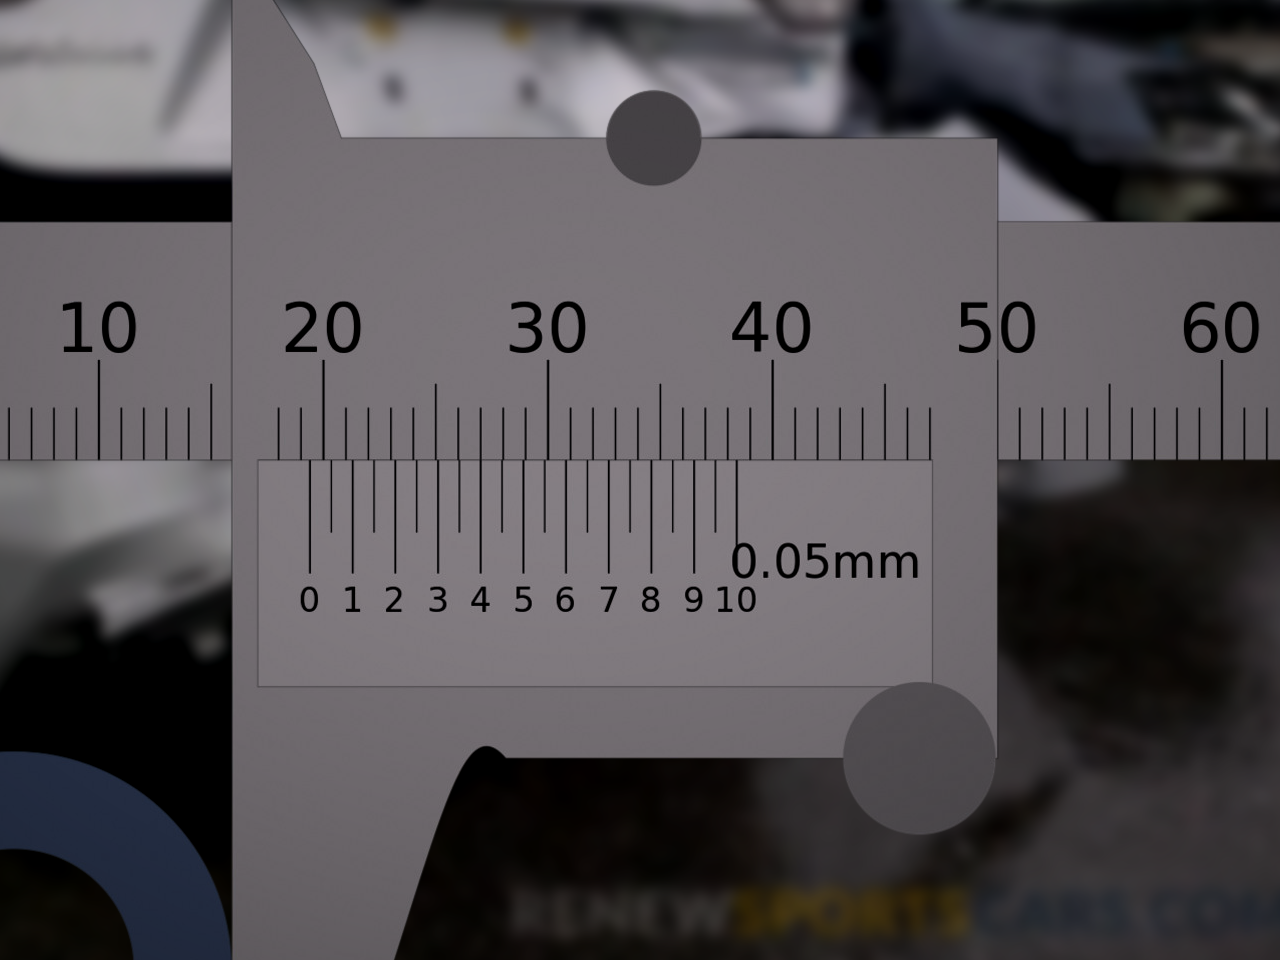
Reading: 19.4; mm
